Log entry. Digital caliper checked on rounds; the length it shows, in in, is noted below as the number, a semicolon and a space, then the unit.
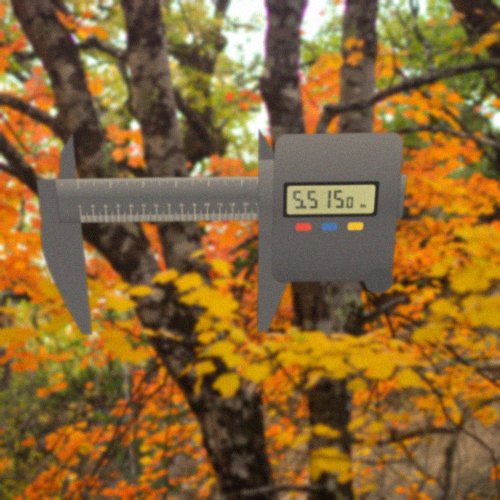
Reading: 5.5150; in
